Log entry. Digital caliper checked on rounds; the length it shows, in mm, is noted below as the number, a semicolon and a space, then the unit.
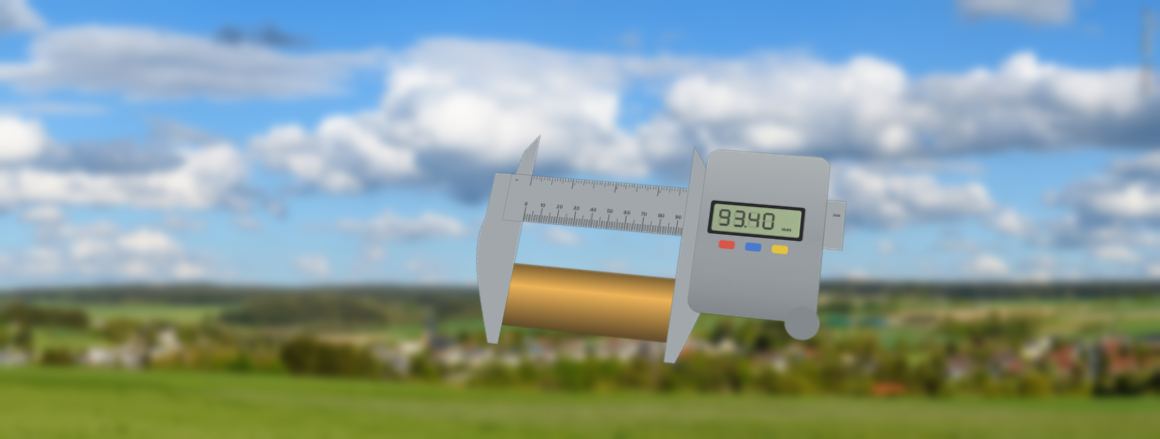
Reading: 93.40; mm
